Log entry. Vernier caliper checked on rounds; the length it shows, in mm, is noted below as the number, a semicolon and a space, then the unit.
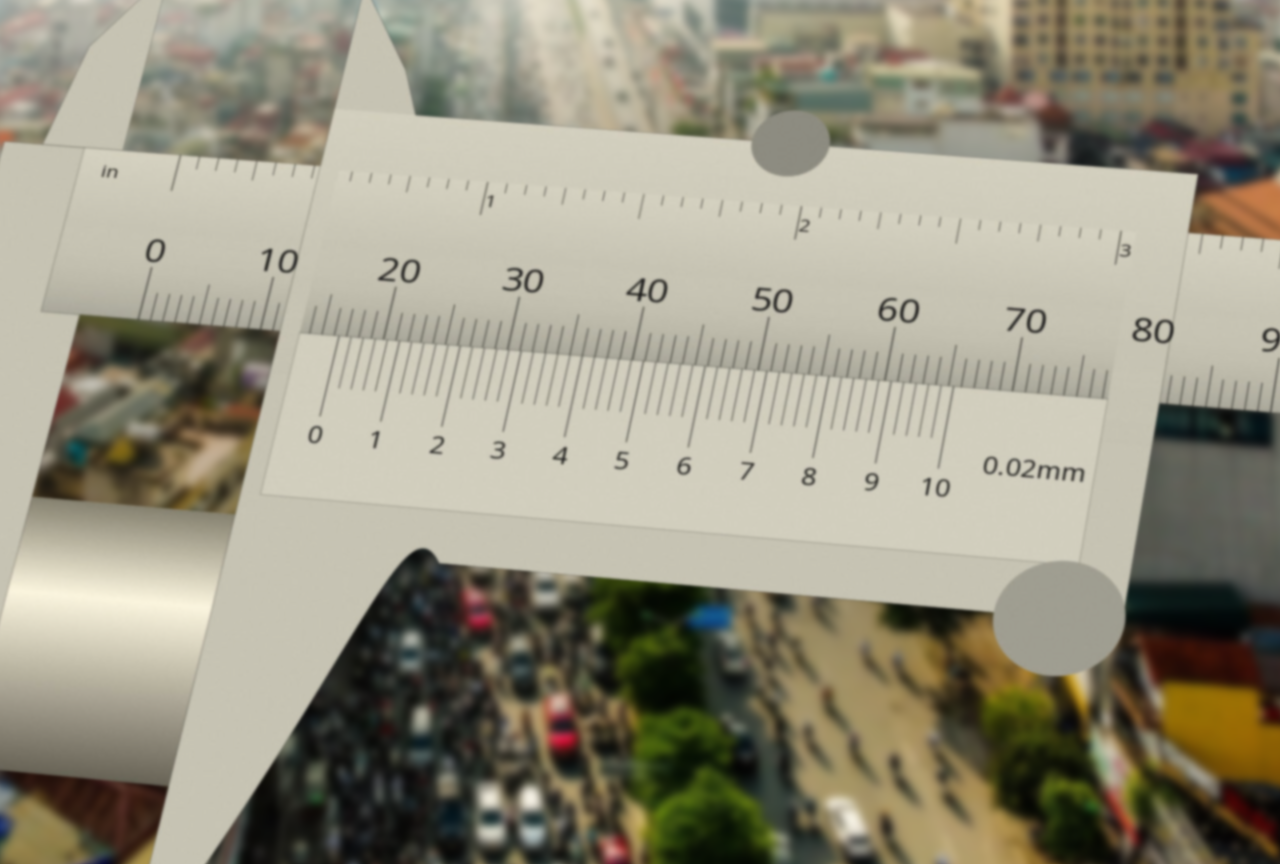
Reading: 16.4; mm
